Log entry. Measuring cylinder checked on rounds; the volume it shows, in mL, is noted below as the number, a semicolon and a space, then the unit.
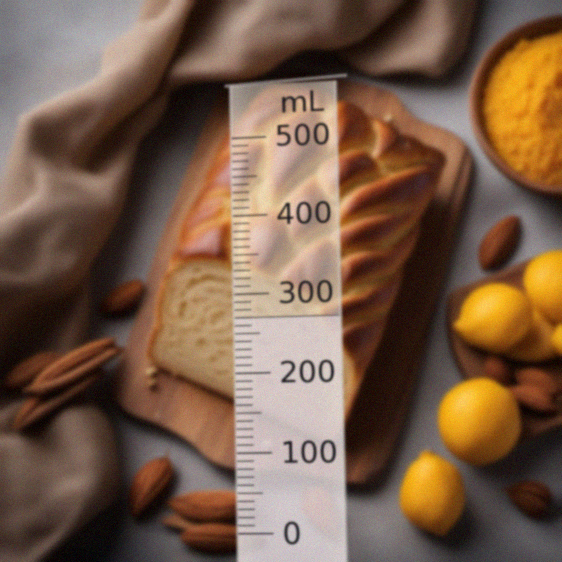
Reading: 270; mL
